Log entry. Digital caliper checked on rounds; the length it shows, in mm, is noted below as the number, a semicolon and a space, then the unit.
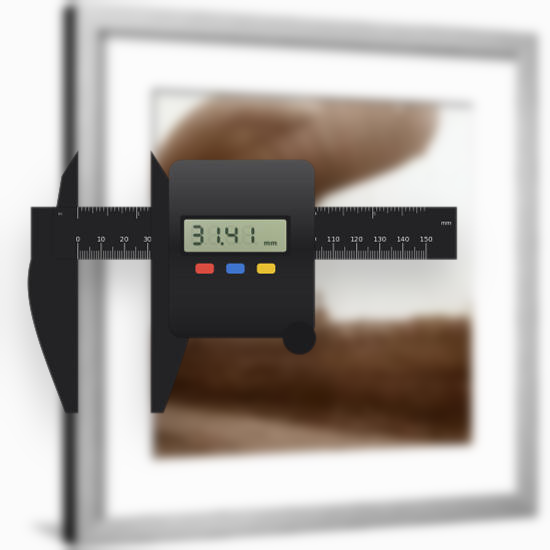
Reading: 31.41; mm
